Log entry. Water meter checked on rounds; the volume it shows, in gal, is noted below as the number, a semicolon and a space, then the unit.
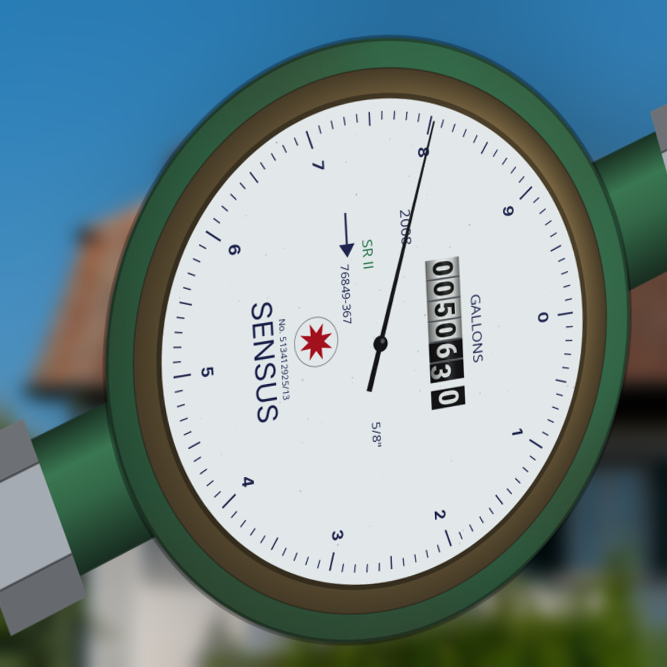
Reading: 50628.0; gal
